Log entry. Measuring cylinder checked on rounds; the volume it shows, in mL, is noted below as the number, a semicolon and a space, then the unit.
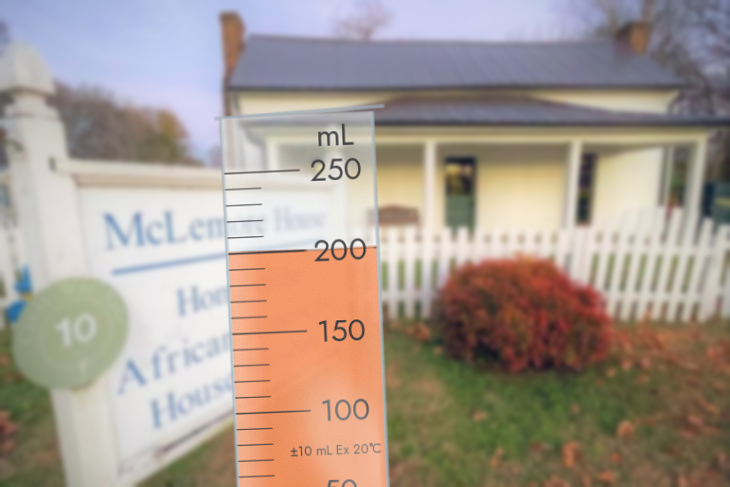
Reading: 200; mL
